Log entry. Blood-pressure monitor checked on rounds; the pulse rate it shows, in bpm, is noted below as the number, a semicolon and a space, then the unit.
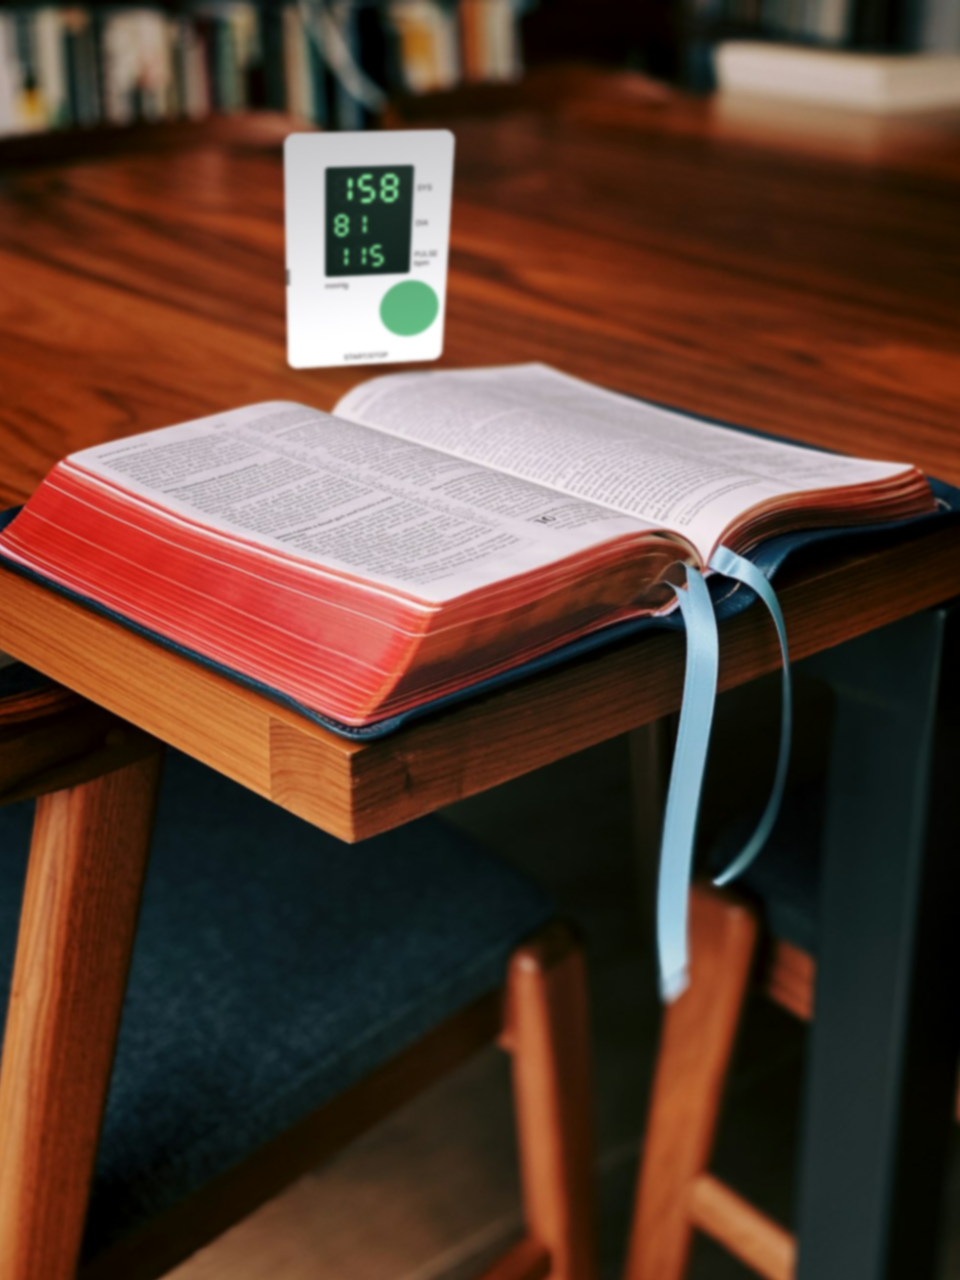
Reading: 115; bpm
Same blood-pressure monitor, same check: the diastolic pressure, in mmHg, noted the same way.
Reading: 81; mmHg
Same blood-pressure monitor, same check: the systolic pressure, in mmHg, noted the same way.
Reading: 158; mmHg
